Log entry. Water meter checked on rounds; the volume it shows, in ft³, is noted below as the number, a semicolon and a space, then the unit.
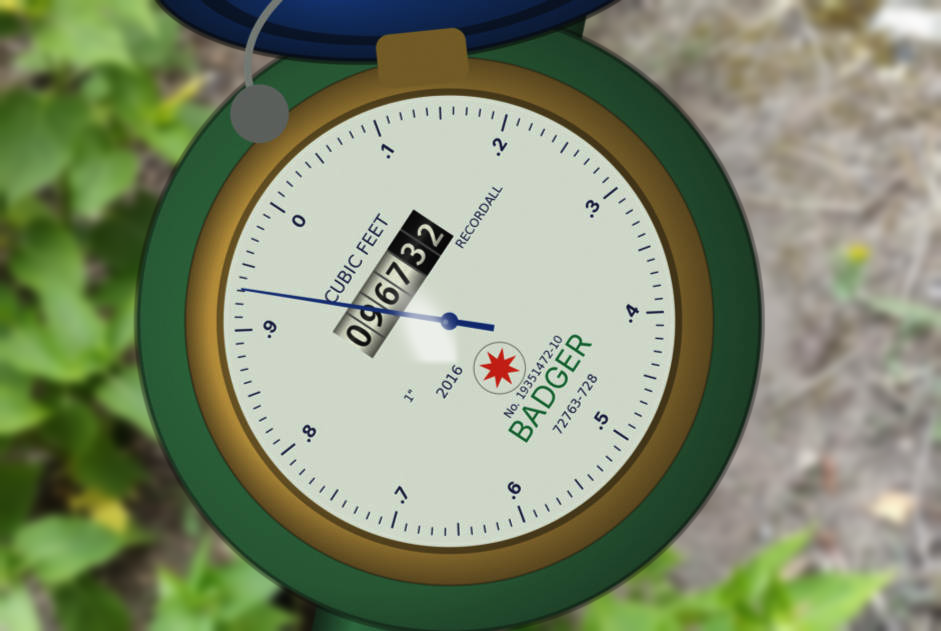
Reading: 96731.93; ft³
